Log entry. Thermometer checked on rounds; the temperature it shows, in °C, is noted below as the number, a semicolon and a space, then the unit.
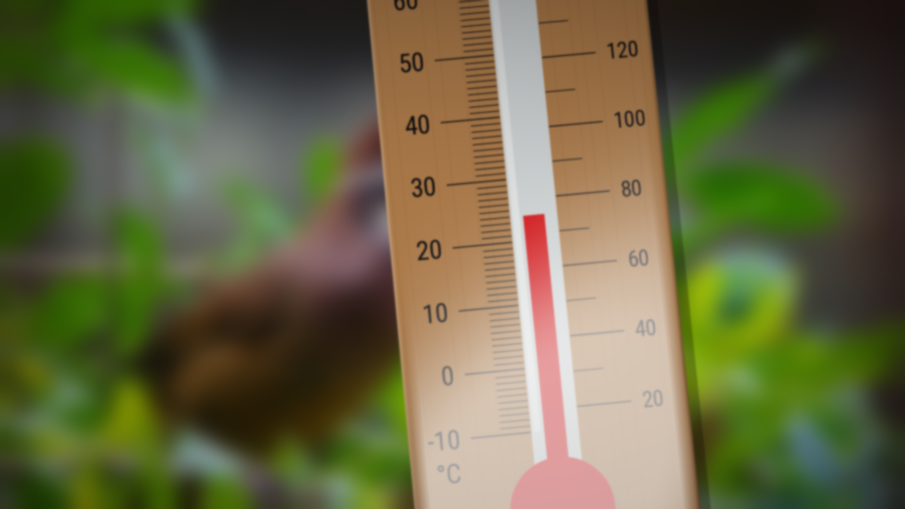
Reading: 24; °C
